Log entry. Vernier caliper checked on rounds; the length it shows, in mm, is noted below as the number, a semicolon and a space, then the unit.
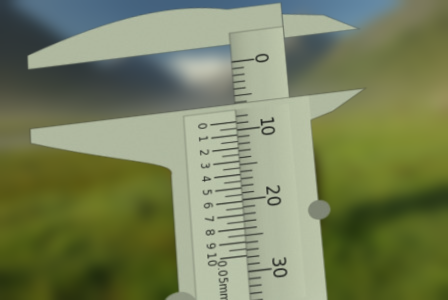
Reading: 8.8; mm
